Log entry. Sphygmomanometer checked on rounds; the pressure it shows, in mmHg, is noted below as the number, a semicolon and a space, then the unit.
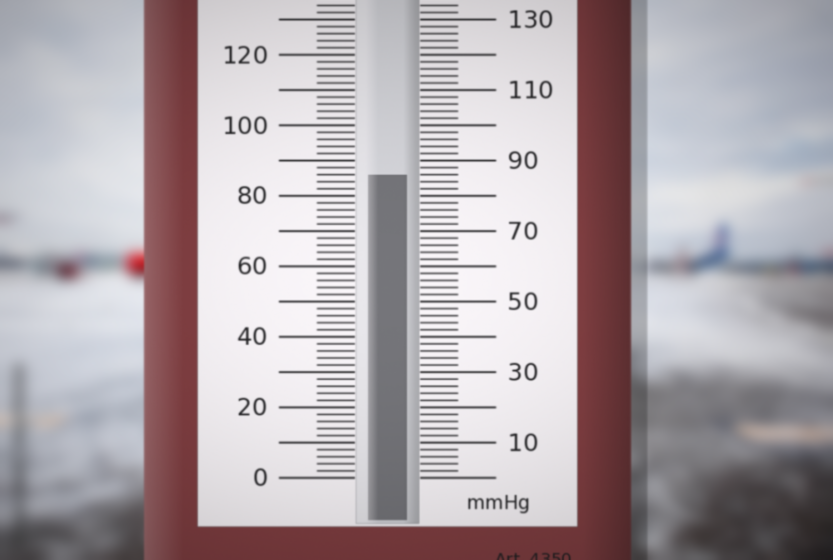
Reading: 86; mmHg
